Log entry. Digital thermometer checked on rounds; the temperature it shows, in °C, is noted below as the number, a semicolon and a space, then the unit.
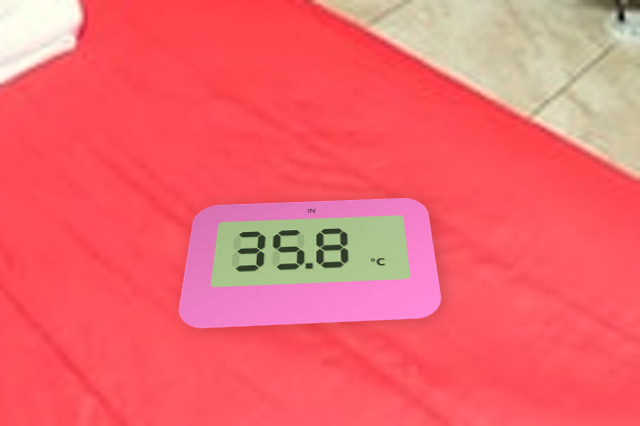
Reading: 35.8; °C
